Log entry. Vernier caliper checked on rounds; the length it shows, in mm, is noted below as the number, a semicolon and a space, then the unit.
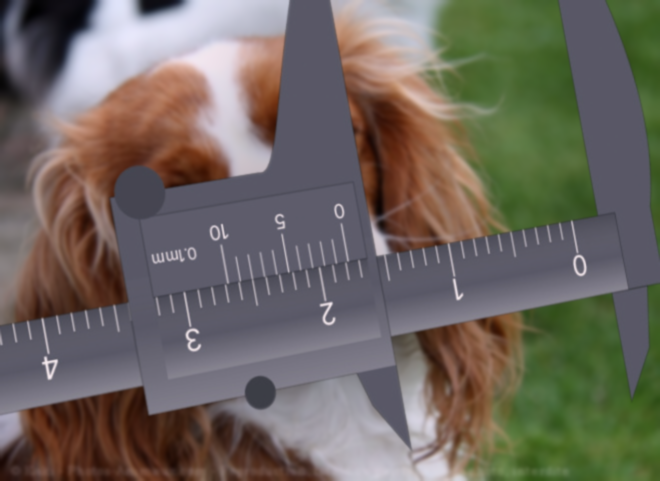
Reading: 17.8; mm
